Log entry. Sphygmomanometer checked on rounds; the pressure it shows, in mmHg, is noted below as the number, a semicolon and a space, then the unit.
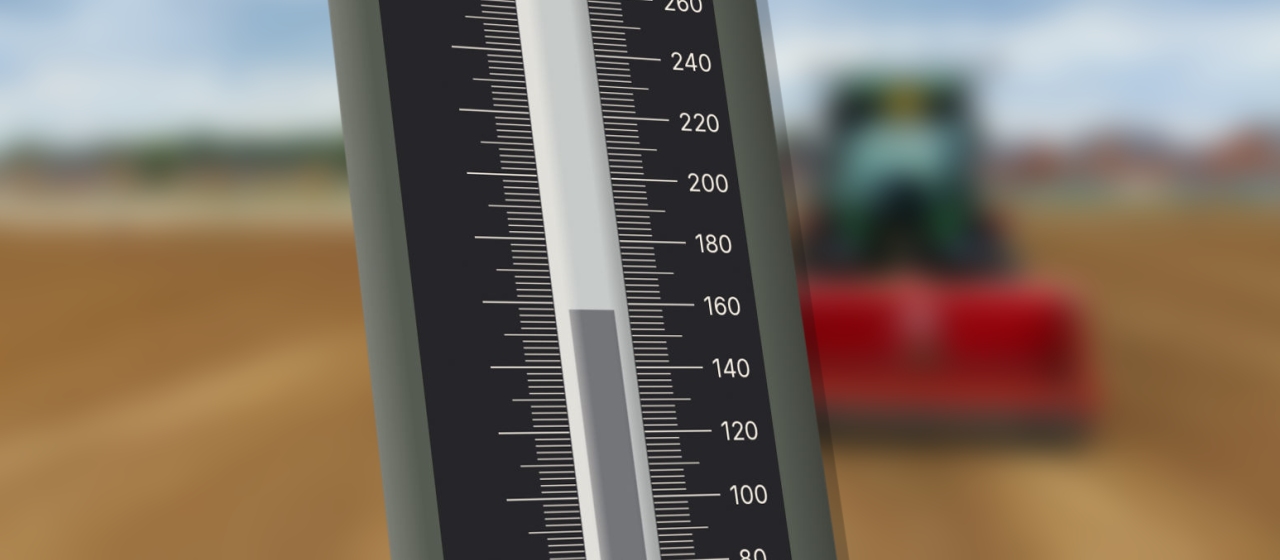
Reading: 158; mmHg
